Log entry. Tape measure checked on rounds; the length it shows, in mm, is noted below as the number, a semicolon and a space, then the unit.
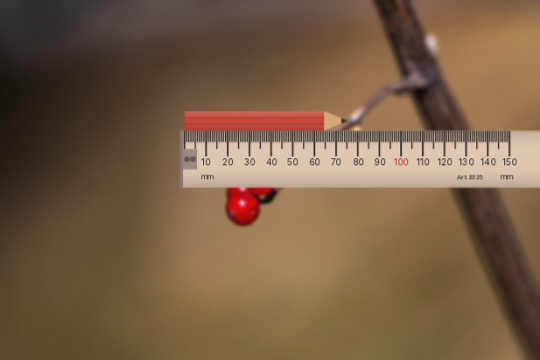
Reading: 75; mm
